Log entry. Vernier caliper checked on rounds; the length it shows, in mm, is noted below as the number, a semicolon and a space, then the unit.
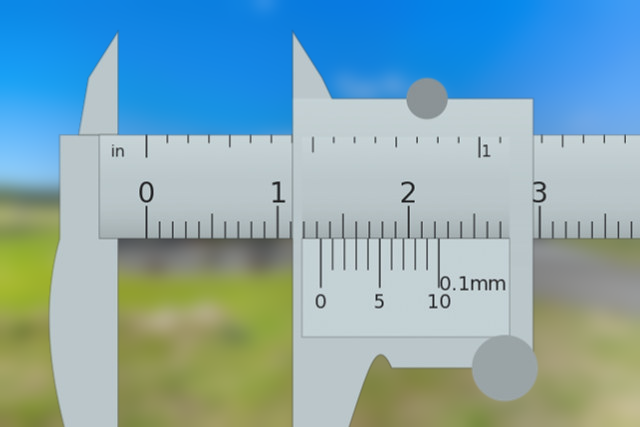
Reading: 13.3; mm
